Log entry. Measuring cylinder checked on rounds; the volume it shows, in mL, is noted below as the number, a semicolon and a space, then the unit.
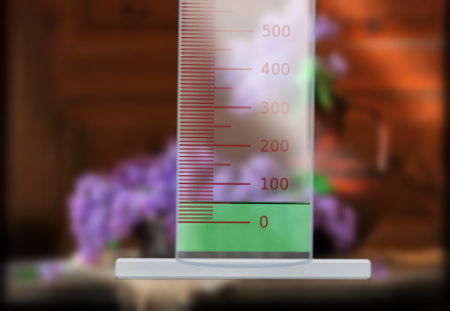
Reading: 50; mL
